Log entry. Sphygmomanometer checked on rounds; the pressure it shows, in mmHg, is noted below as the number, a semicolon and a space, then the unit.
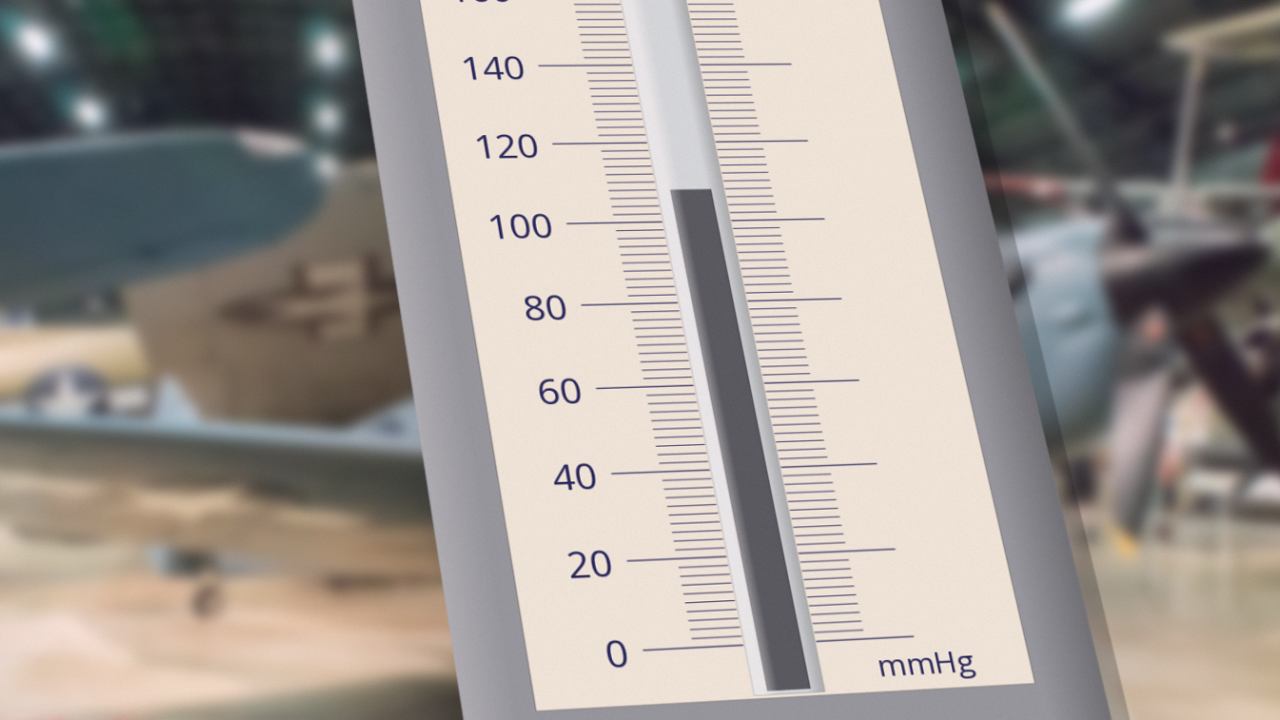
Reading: 108; mmHg
